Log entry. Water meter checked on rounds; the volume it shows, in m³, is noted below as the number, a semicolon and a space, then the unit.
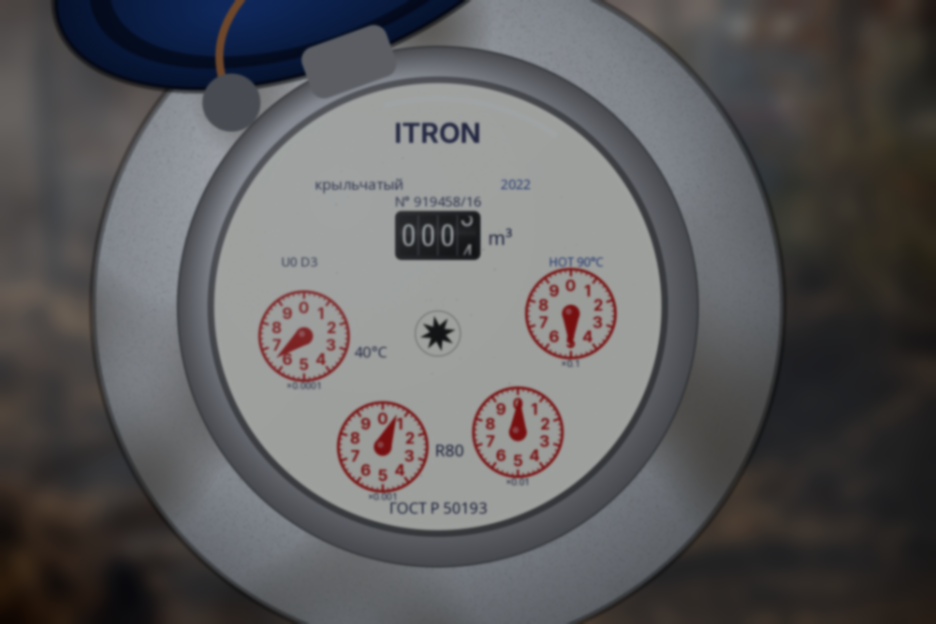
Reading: 3.5006; m³
